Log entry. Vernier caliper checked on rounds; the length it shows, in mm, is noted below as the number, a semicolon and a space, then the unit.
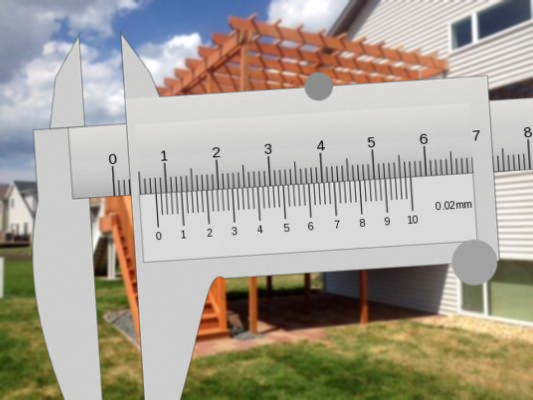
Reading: 8.0; mm
